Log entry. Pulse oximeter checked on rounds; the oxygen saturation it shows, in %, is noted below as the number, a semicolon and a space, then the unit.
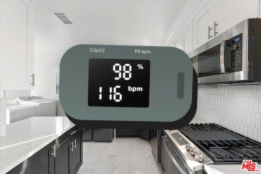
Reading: 98; %
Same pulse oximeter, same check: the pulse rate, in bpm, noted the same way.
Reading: 116; bpm
